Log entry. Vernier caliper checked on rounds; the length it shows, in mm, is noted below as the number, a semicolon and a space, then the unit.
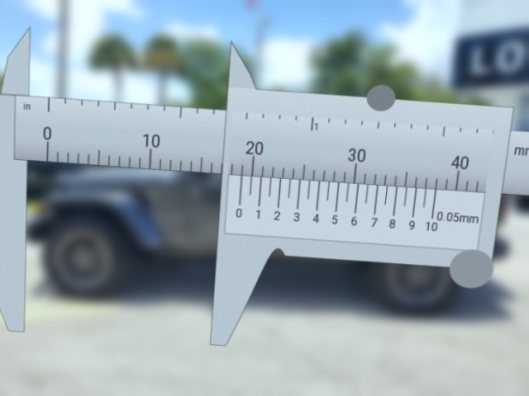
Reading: 19.0; mm
